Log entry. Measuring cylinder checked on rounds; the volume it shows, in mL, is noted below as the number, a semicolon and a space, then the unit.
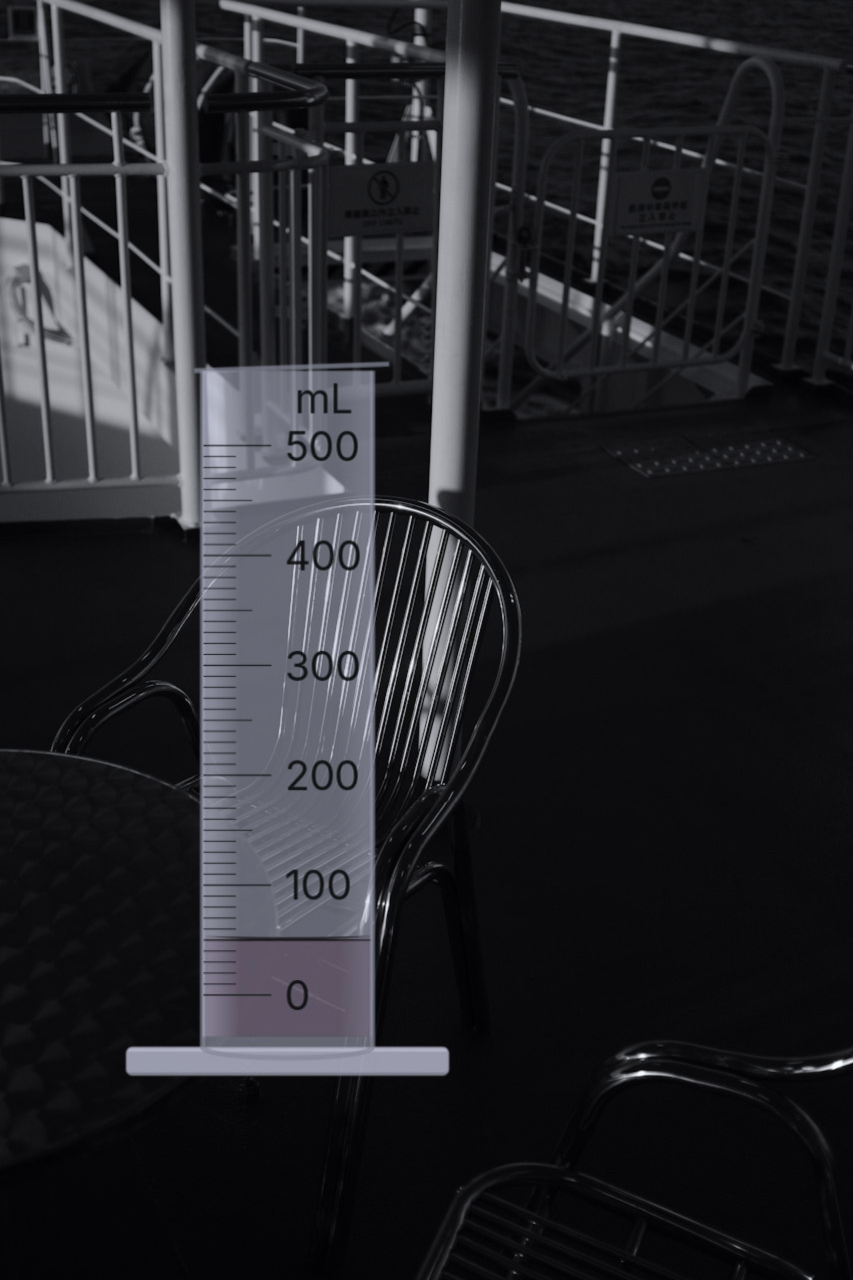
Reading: 50; mL
